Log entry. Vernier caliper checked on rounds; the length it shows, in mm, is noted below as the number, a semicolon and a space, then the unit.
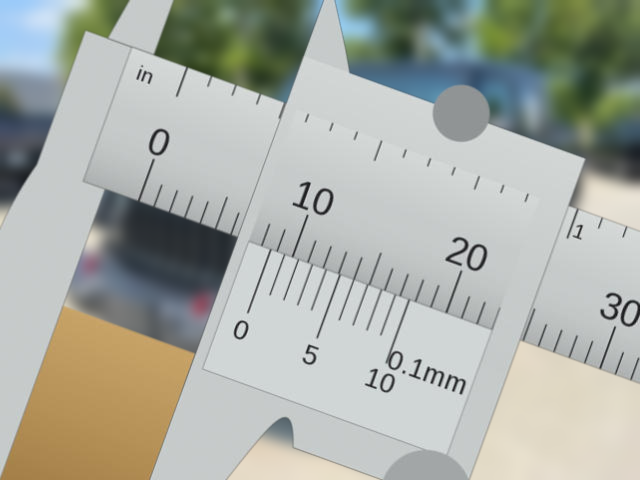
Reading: 8.6; mm
